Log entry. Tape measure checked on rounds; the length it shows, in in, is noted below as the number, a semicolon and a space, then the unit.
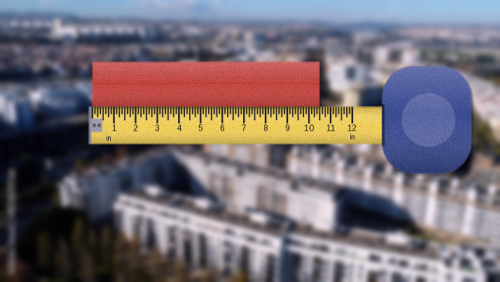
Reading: 10.5; in
